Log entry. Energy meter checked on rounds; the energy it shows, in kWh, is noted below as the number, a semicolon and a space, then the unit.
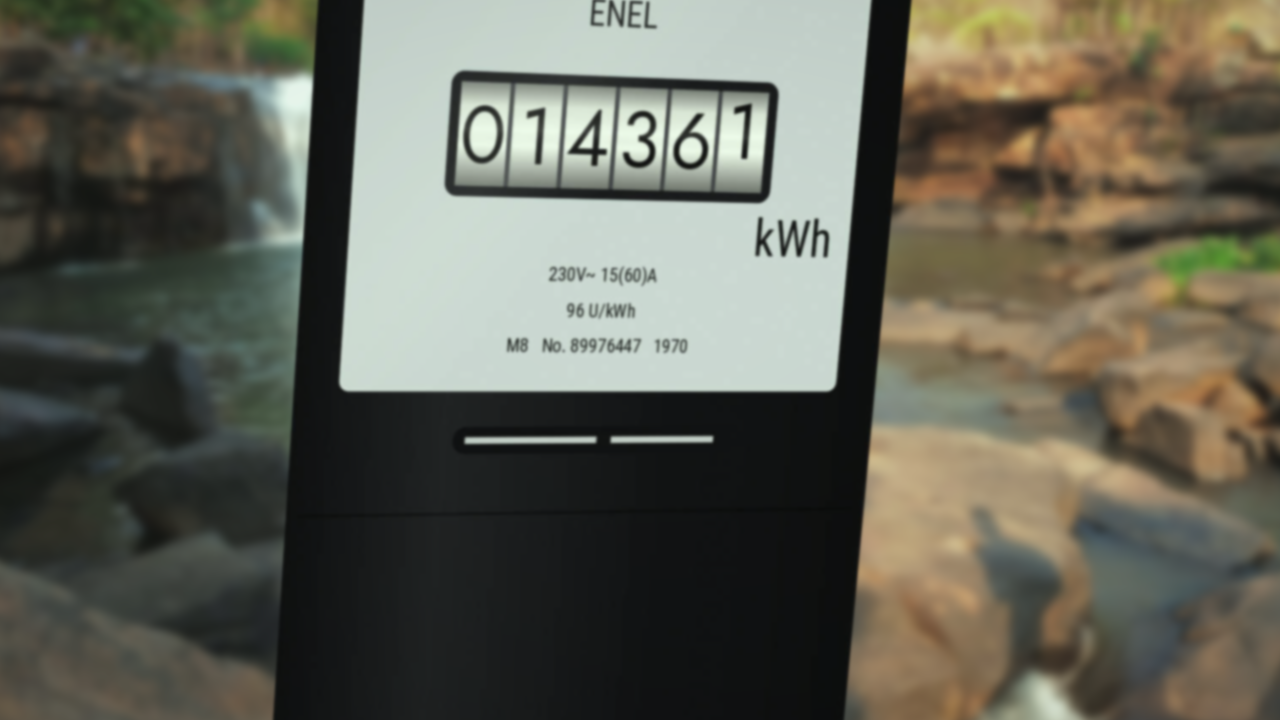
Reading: 14361; kWh
